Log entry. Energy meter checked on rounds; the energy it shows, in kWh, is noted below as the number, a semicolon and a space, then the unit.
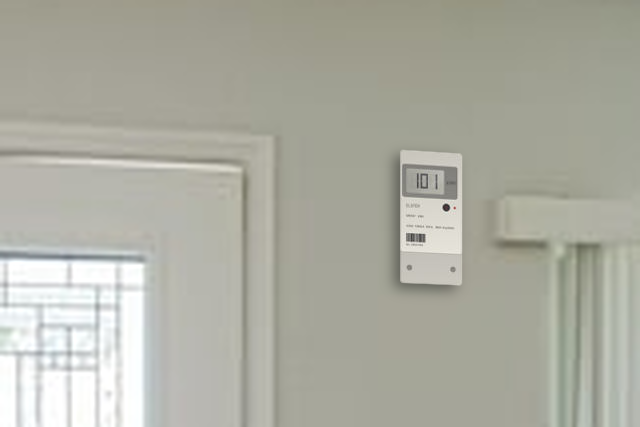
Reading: 101; kWh
